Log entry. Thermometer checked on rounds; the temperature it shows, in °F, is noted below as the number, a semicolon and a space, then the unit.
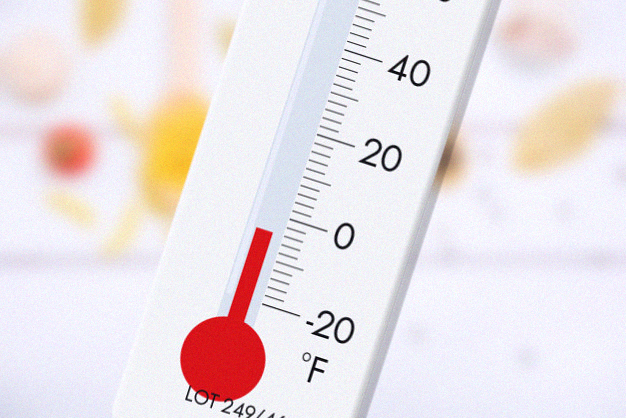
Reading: -4; °F
